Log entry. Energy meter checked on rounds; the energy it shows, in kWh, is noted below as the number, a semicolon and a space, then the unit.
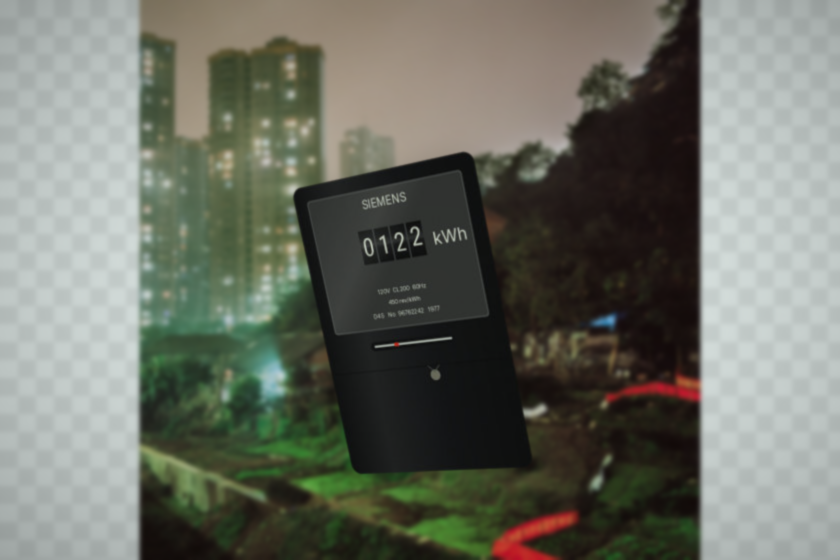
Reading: 122; kWh
